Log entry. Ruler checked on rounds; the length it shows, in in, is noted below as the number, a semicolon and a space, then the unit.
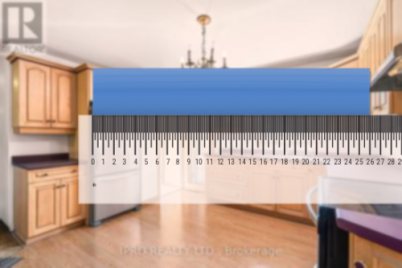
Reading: 26; in
